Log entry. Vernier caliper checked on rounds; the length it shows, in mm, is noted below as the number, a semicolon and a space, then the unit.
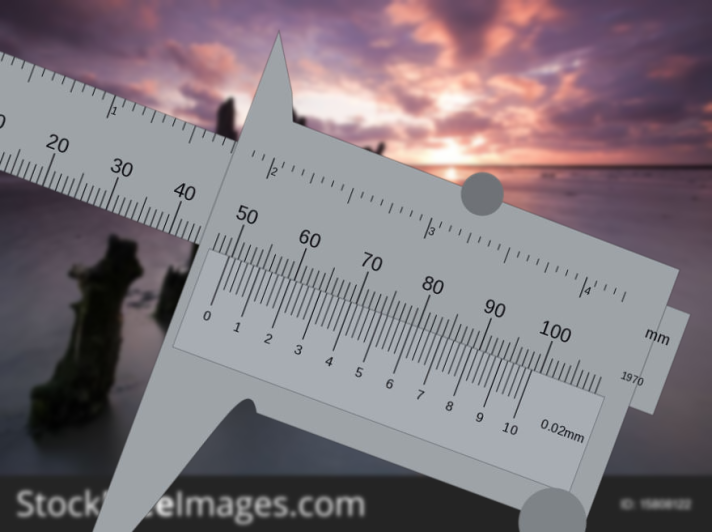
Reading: 49.6; mm
